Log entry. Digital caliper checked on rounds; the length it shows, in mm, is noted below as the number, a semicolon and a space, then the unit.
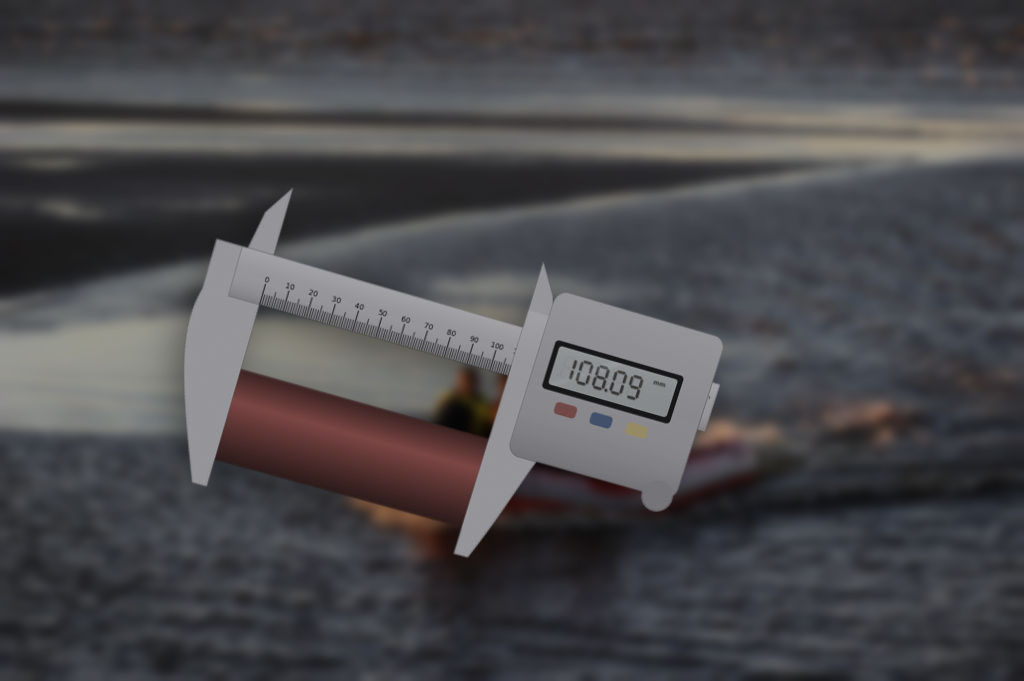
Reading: 108.09; mm
